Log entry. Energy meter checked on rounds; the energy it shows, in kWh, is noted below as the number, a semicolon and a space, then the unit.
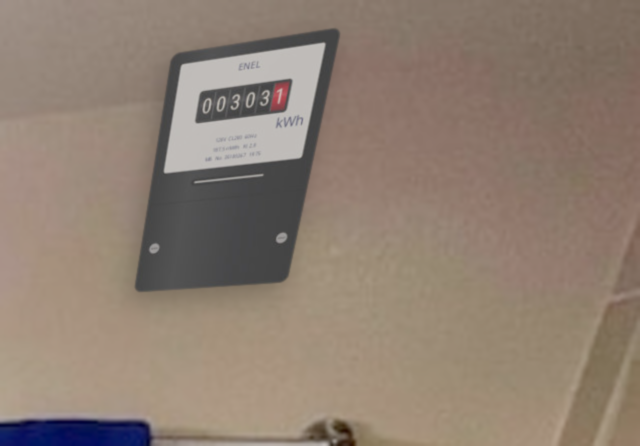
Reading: 303.1; kWh
